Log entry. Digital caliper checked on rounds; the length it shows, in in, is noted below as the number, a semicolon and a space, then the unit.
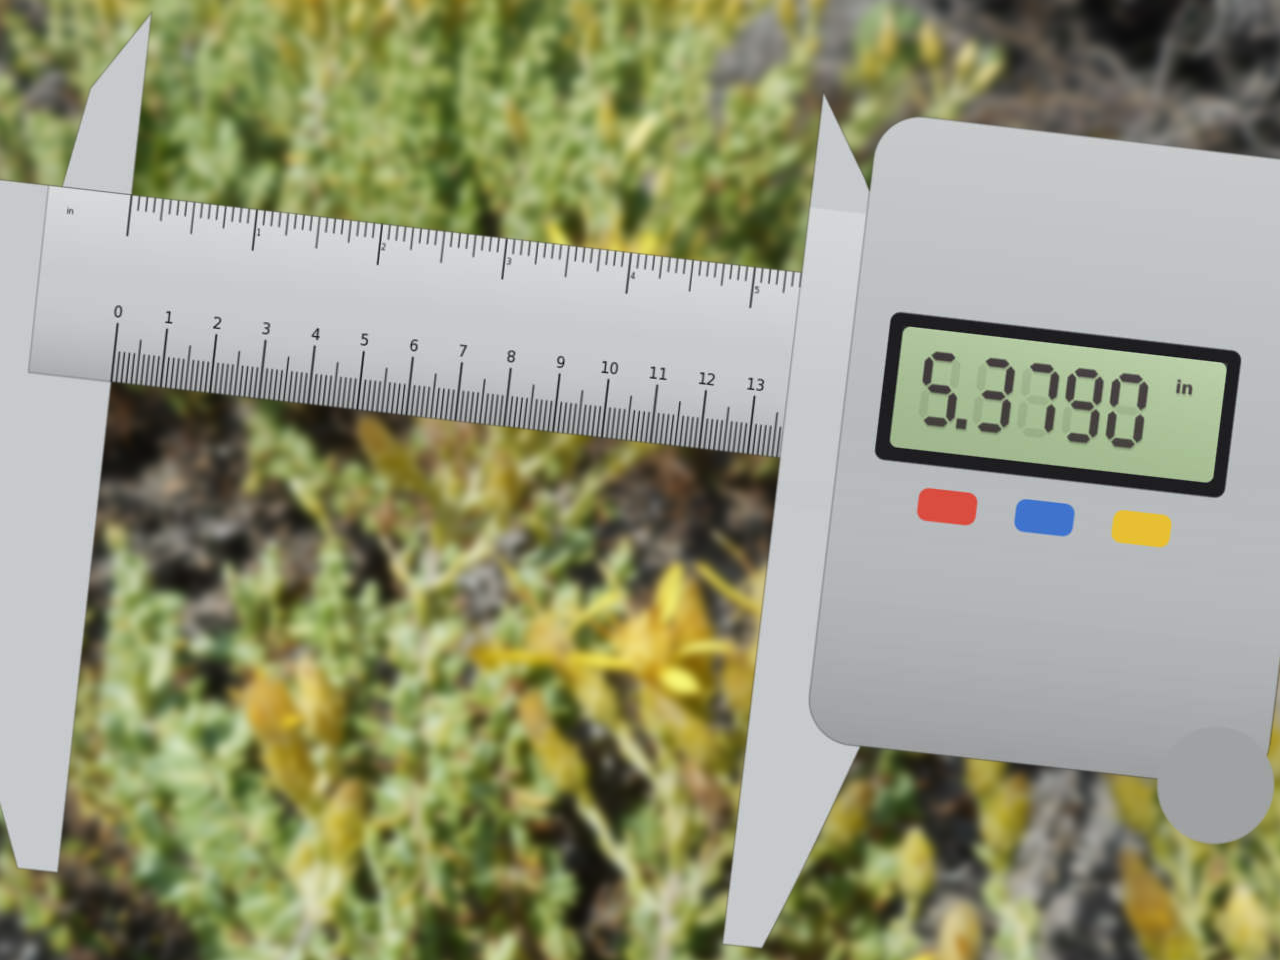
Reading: 5.3790; in
